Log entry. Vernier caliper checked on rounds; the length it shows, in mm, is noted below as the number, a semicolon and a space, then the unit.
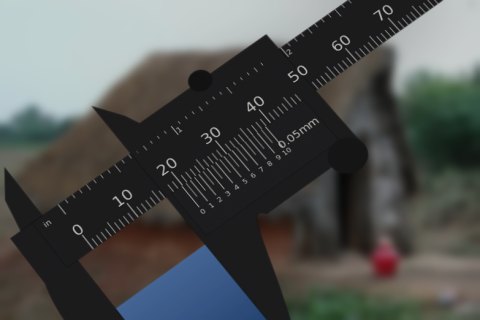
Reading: 19.8; mm
